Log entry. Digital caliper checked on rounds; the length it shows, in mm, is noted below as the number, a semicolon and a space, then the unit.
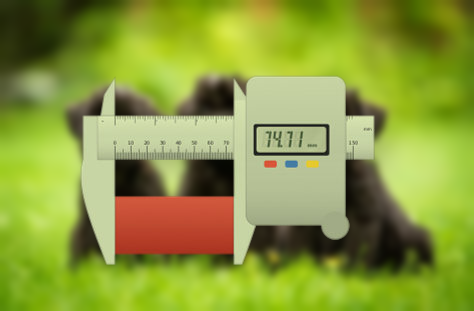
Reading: 74.71; mm
